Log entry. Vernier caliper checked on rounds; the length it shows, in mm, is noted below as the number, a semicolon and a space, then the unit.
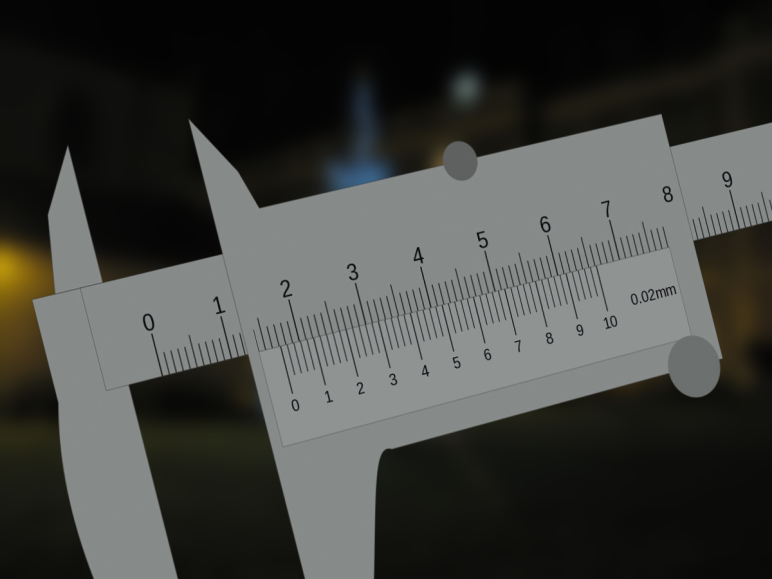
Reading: 17.2; mm
